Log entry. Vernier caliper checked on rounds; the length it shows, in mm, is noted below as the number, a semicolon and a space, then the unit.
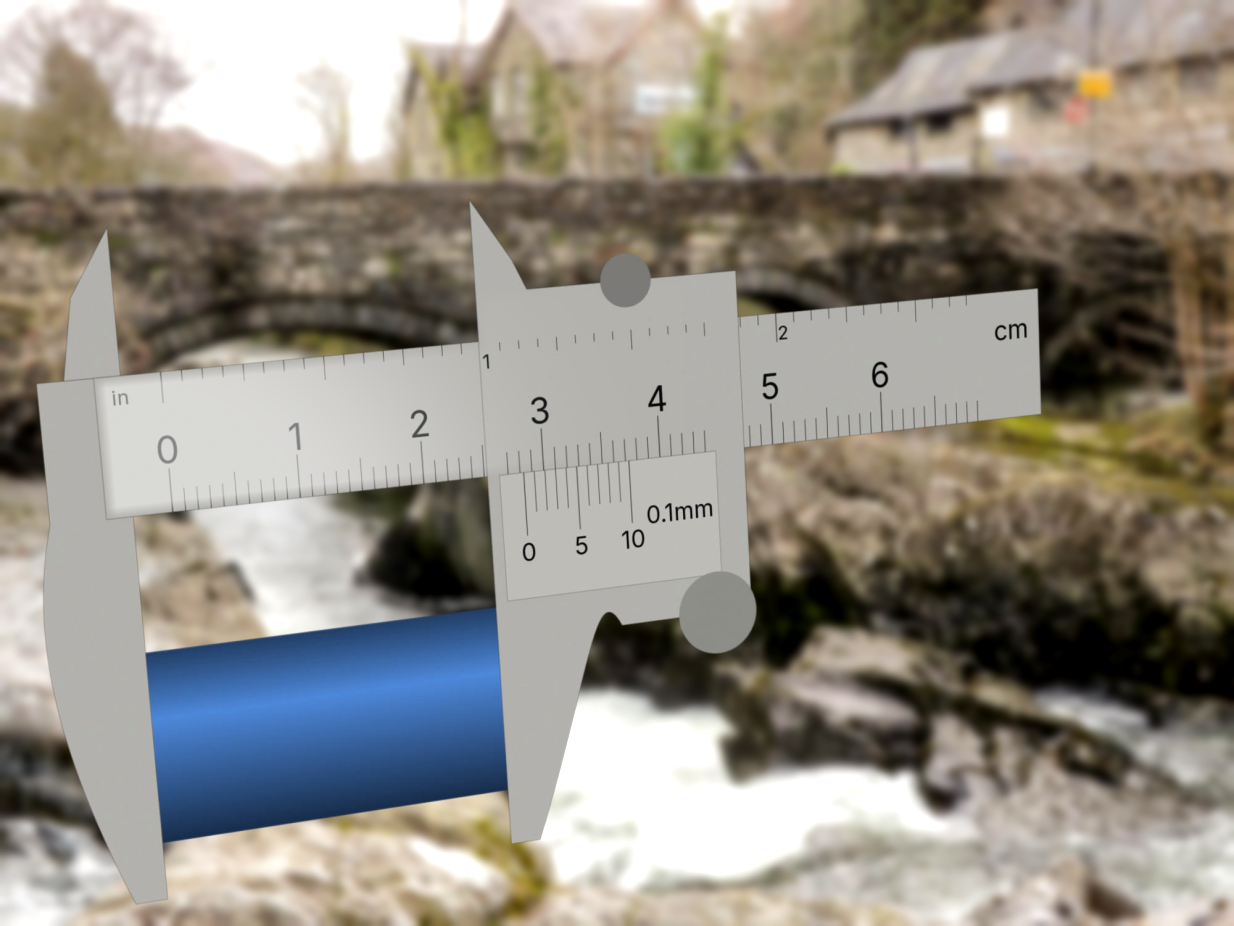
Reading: 28.3; mm
